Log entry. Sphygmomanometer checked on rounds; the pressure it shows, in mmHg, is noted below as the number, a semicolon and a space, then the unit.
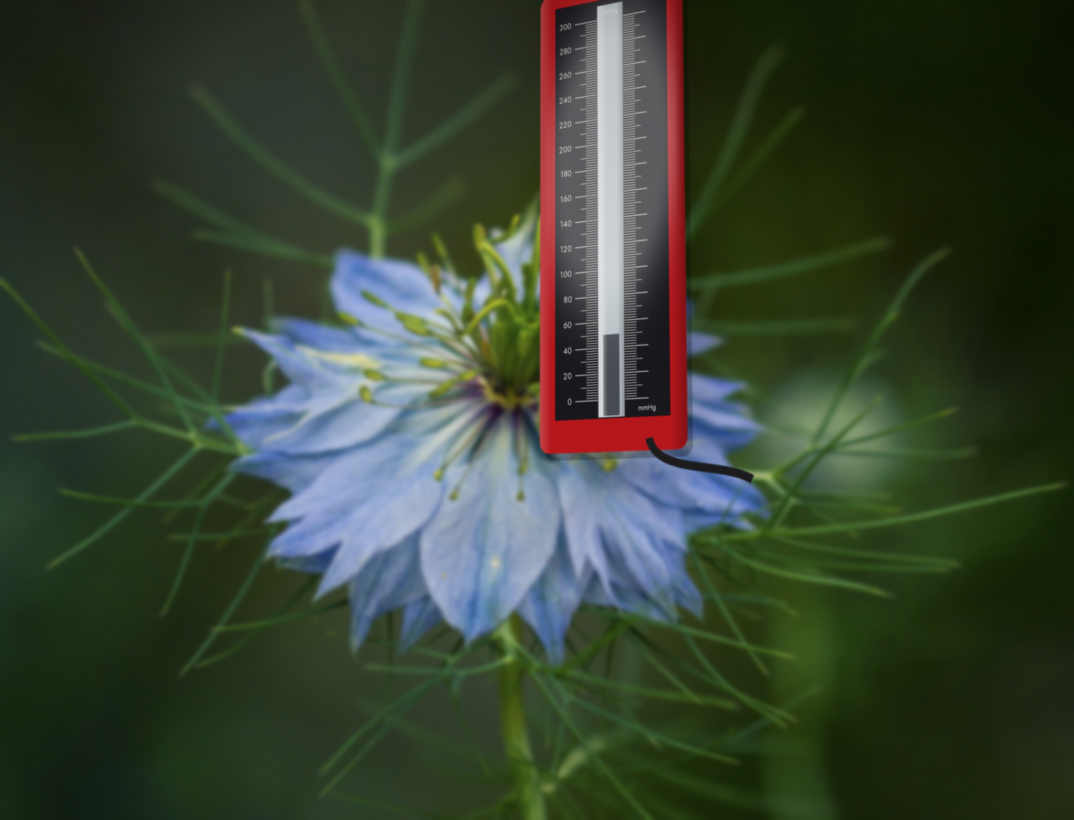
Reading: 50; mmHg
